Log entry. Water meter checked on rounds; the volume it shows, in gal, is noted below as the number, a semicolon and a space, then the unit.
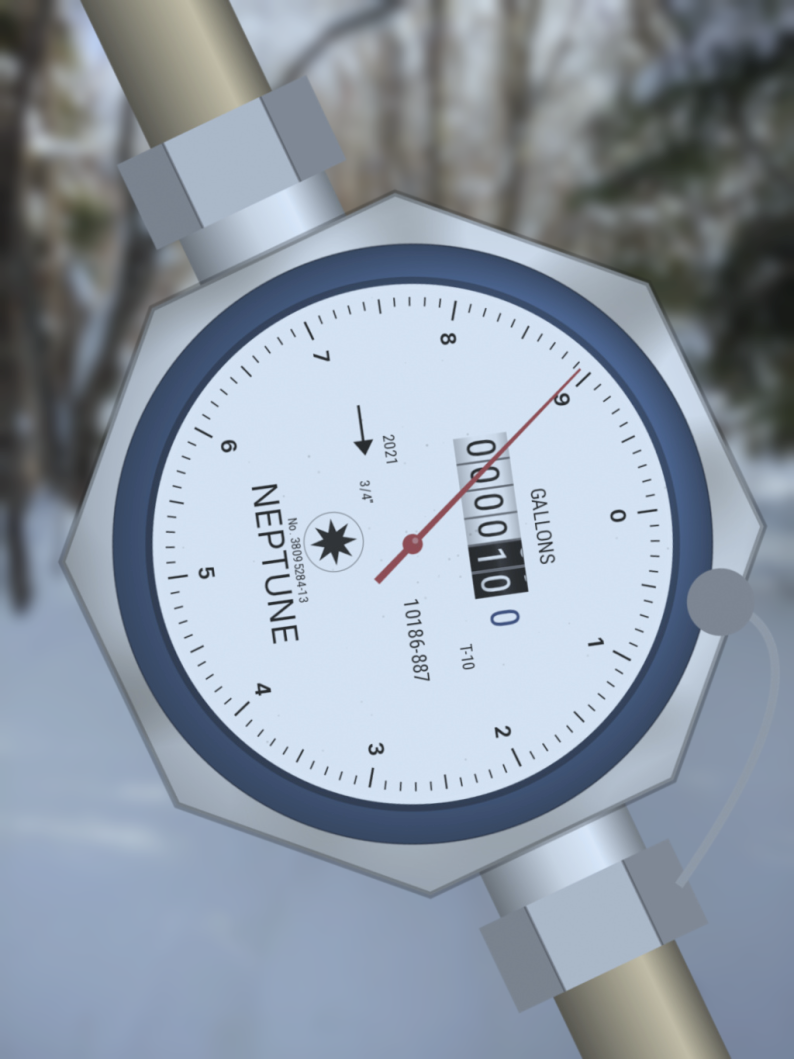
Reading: 98.9; gal
